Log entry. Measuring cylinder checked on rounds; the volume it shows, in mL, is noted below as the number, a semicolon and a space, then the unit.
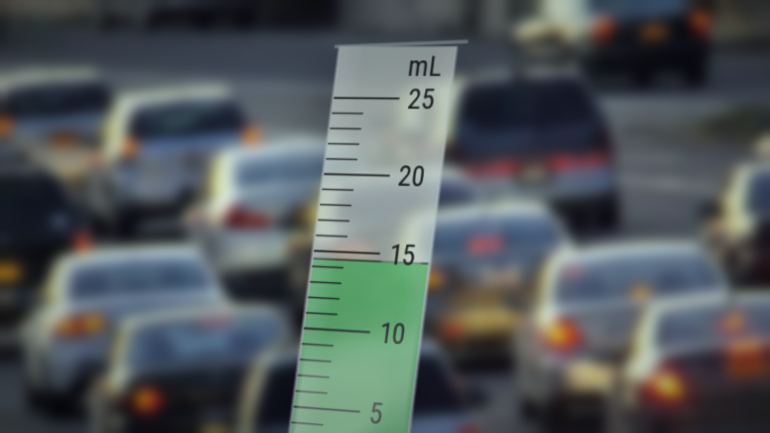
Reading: 14.5; mL
